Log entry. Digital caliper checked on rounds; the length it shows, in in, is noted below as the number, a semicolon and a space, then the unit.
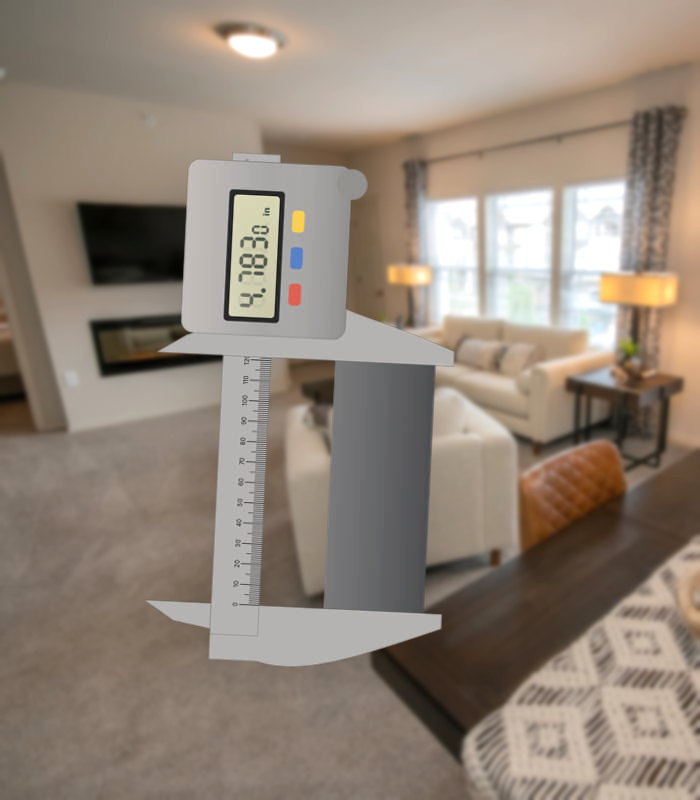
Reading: 4.7830; in
